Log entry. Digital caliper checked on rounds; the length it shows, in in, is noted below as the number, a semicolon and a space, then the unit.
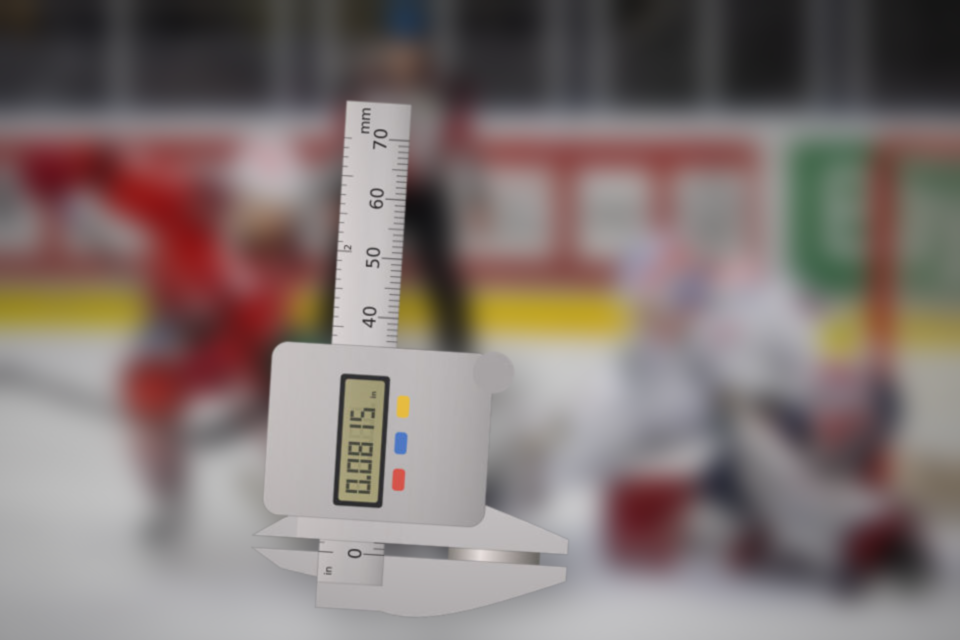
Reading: 0.0815; in
